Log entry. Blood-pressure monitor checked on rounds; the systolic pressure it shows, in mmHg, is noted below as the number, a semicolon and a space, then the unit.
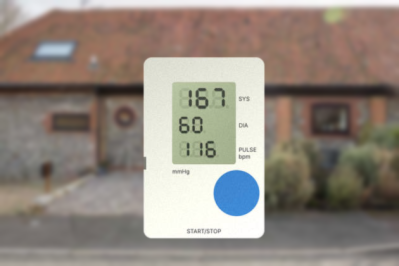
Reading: 167; mmHg
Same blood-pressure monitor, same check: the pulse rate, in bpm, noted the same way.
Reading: 116; bpm
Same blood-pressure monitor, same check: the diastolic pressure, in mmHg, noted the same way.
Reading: 60; mmHg
